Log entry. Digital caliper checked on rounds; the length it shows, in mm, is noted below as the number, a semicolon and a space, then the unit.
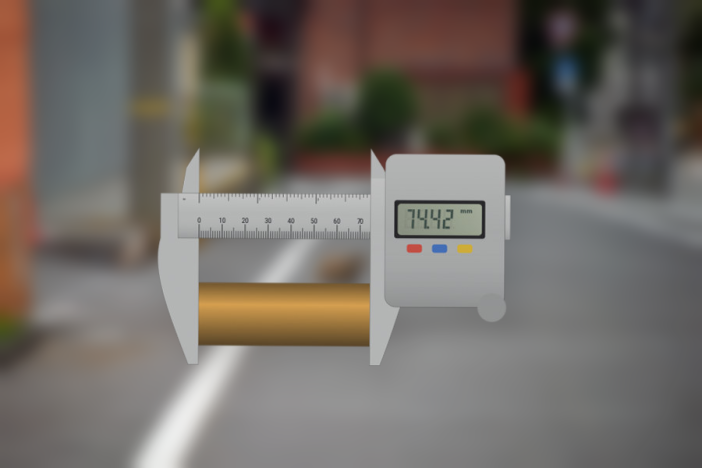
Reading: 74.42; mm
